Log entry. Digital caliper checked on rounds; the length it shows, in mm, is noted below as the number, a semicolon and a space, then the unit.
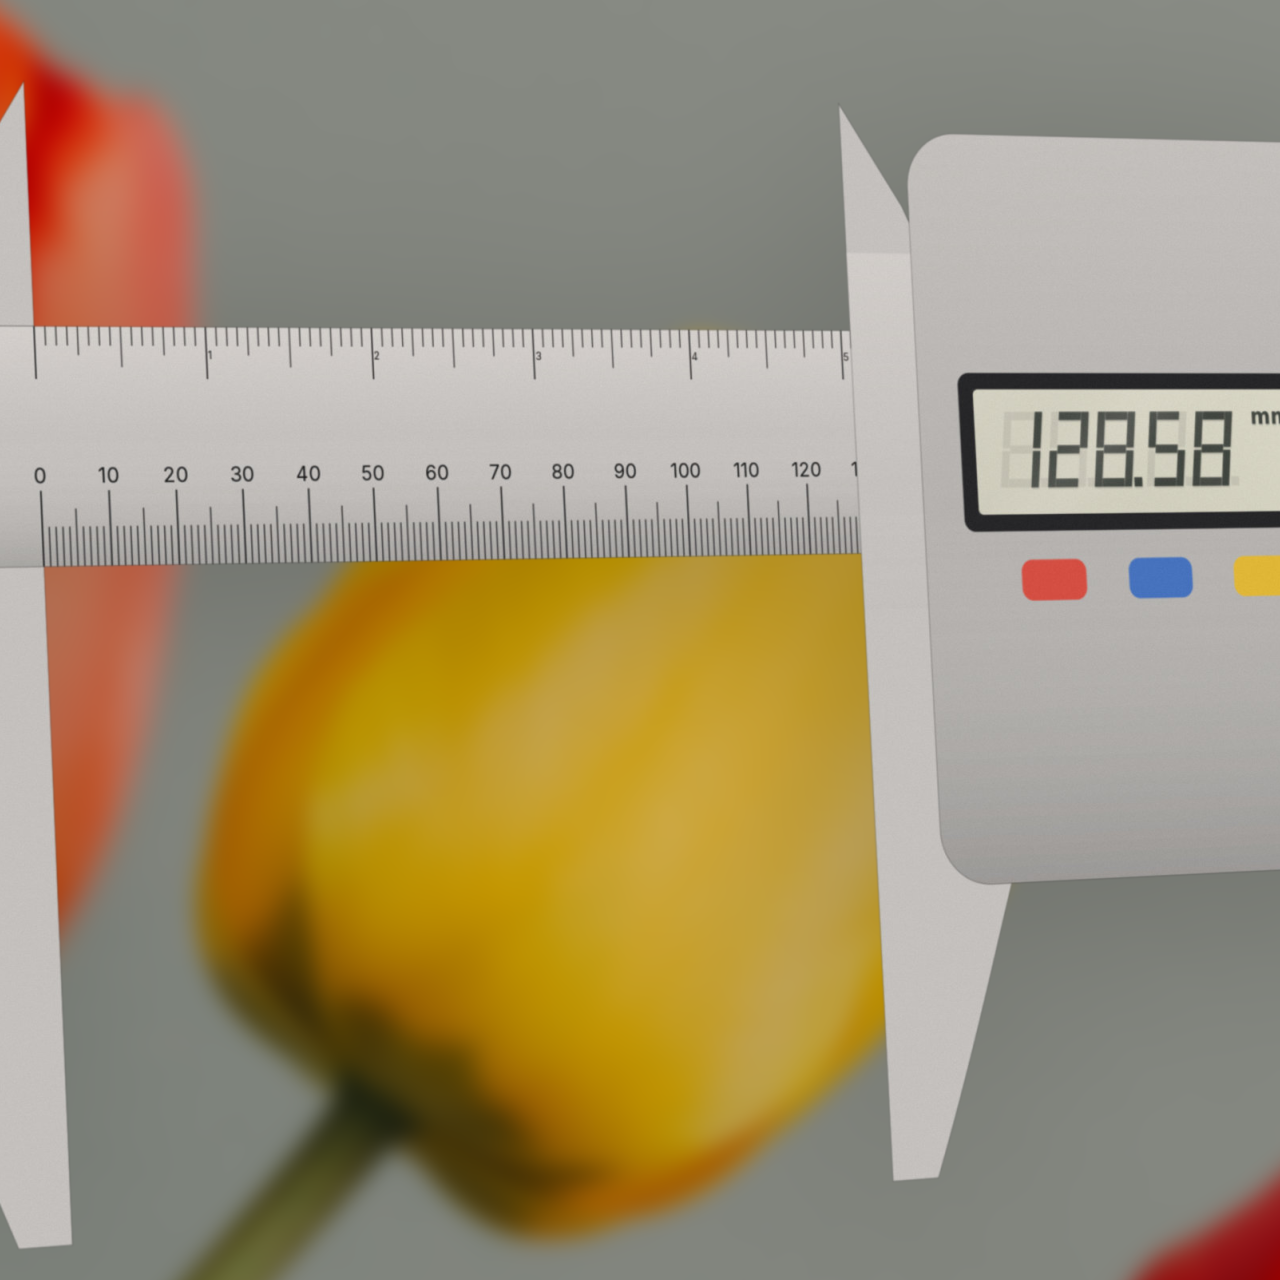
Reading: 128.58; mm
